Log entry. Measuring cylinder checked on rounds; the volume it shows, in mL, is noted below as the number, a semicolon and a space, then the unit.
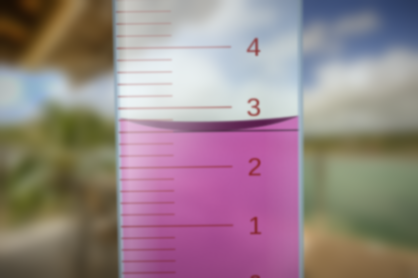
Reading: 2.6; mL
